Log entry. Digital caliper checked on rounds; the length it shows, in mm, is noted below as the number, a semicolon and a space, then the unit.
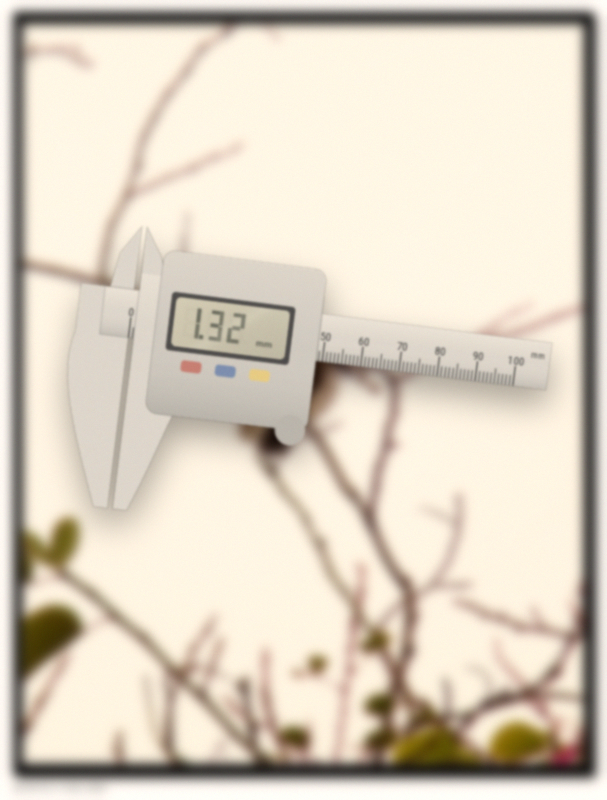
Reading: 1.32; mm
